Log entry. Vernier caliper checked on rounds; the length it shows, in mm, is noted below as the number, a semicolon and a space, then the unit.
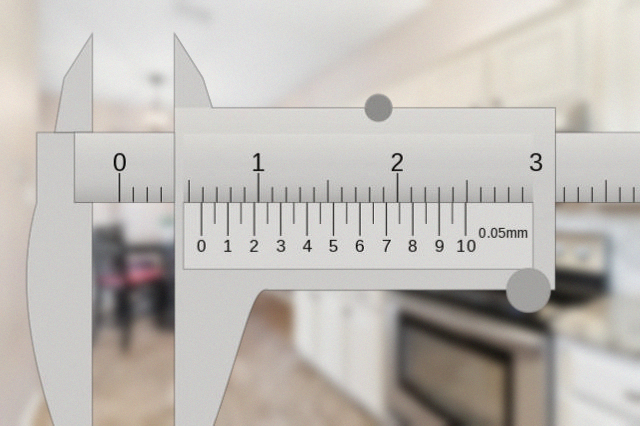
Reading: 5.9; mm
